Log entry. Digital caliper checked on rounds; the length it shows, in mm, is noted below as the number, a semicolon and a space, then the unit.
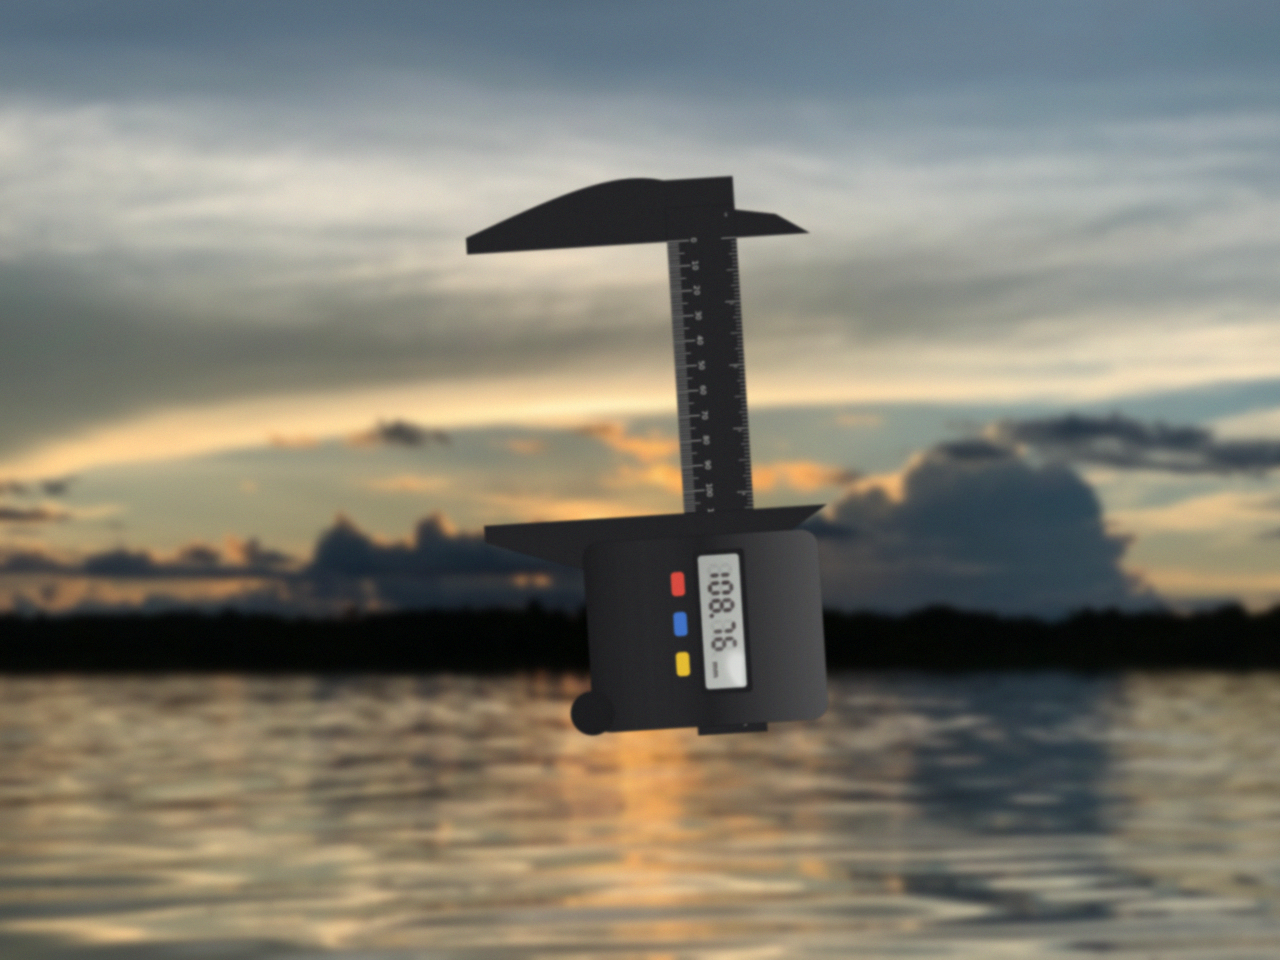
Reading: 108.76; mm
